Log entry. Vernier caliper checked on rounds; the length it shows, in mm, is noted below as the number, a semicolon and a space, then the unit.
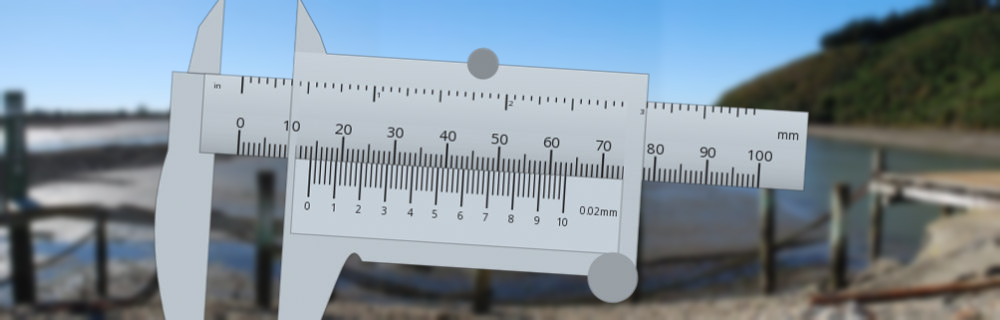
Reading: 14.0; mm
